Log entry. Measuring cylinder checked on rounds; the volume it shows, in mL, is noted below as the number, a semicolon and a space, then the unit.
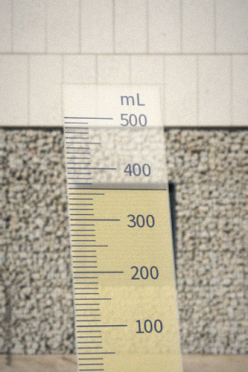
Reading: 360; mL
